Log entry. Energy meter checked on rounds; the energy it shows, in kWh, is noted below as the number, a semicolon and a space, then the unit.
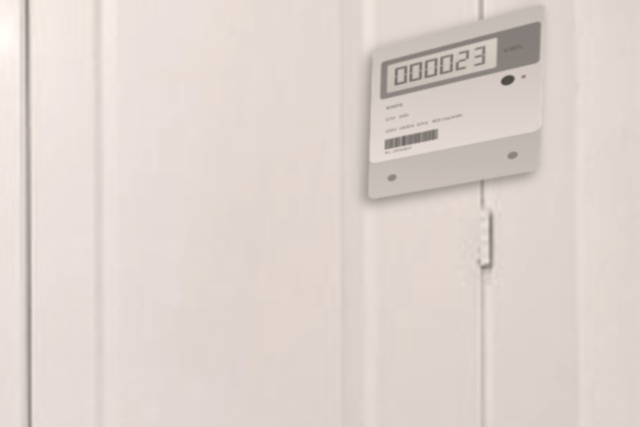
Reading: 23; kWh
